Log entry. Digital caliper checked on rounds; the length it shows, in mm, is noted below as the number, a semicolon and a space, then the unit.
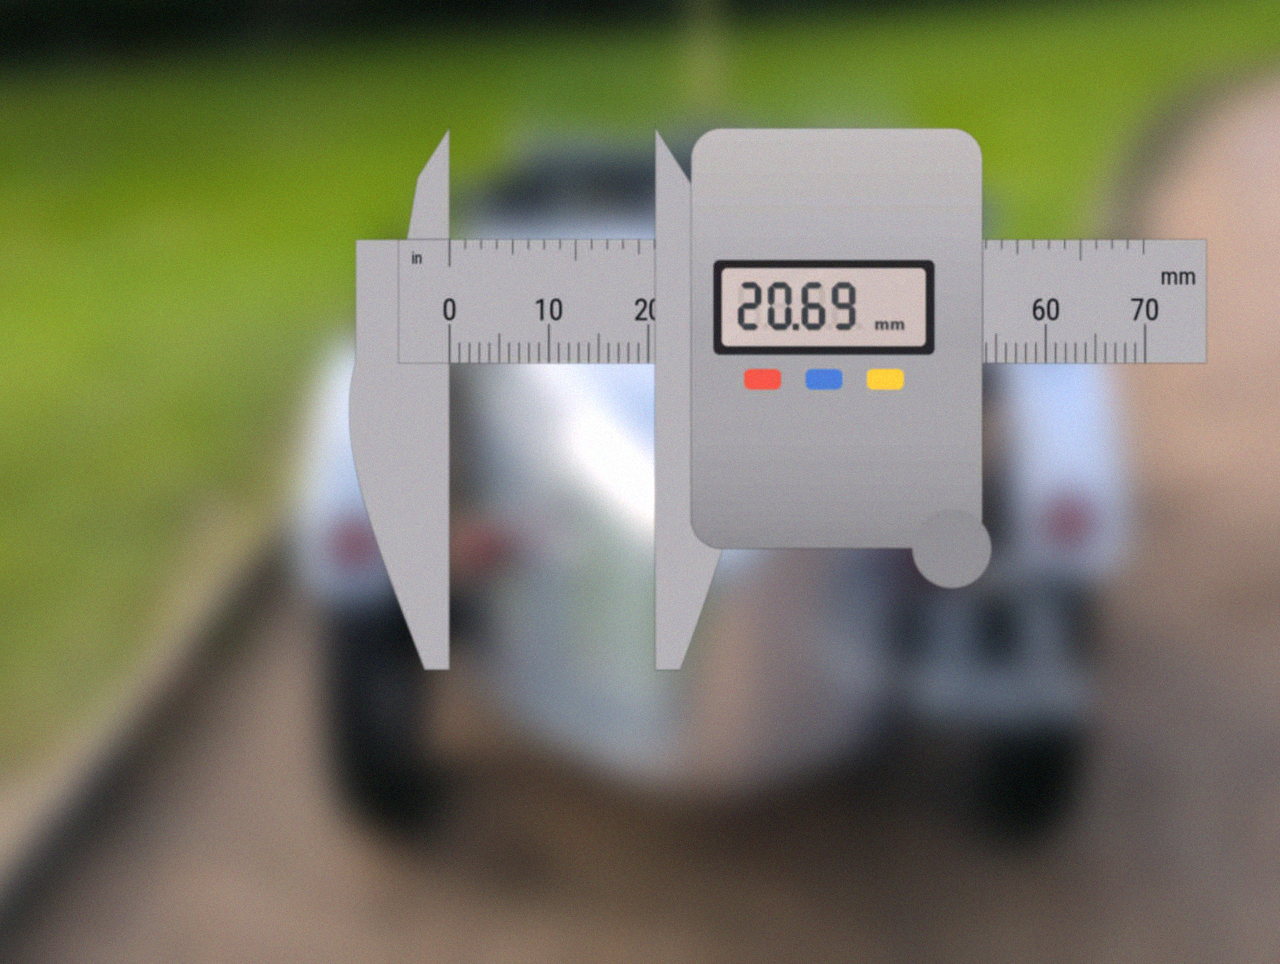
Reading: 20.69; mm
